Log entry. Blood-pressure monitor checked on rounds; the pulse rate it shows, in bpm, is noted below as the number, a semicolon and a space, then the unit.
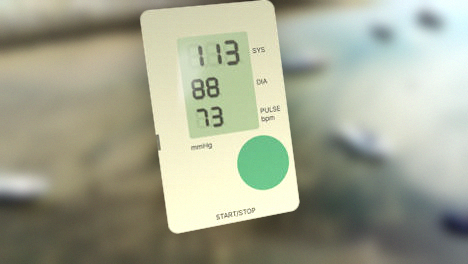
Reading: 73; bpm
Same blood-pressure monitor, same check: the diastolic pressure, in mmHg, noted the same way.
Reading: 88; mmHg
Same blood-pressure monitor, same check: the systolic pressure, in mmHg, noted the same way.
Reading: 113; mmHg
